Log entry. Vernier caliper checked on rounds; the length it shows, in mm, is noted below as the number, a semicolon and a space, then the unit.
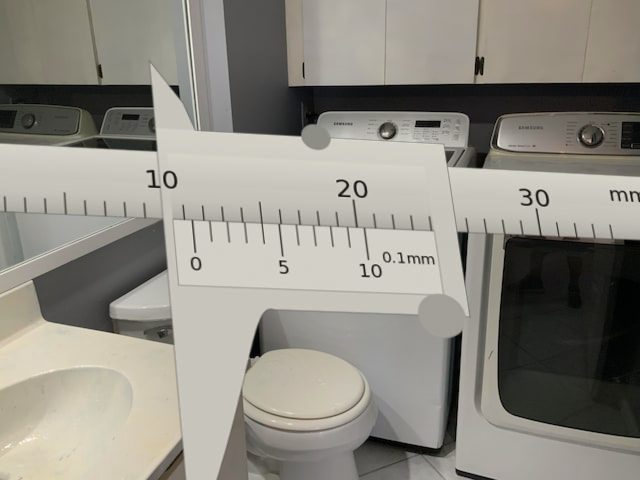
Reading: 11.4; mm
